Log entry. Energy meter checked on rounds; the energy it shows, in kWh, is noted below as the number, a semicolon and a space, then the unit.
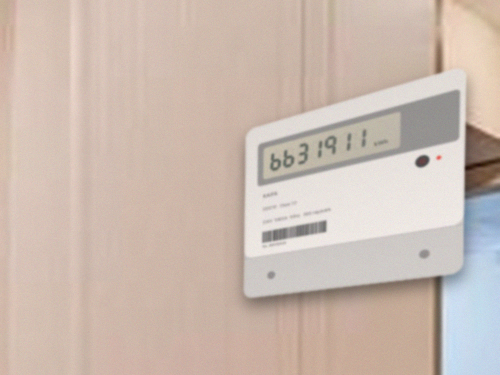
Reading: 6631911; kWh
